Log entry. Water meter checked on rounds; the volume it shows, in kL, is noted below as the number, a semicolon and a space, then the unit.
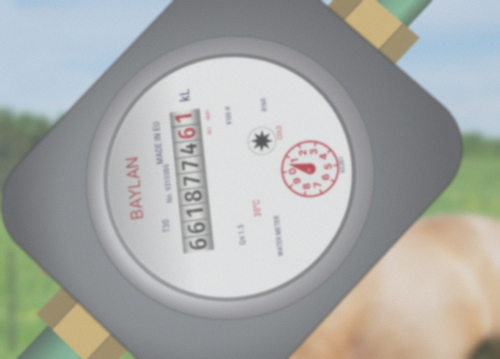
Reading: 6618774.610; kL
